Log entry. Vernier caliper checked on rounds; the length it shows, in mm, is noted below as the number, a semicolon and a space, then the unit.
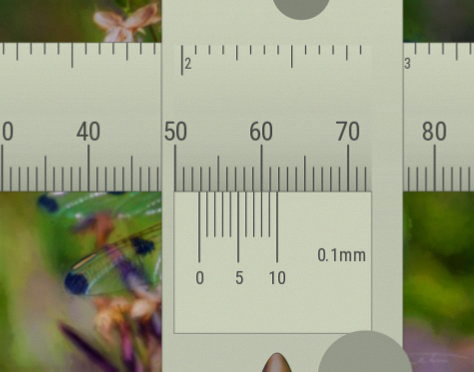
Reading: 52.8; mm
